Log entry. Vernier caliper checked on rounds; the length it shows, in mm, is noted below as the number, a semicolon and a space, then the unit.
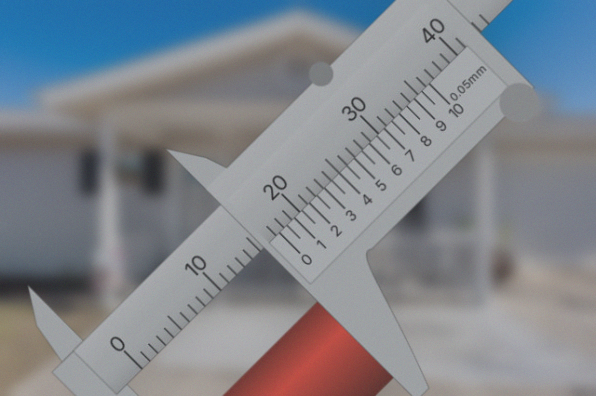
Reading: 17.4; mm
